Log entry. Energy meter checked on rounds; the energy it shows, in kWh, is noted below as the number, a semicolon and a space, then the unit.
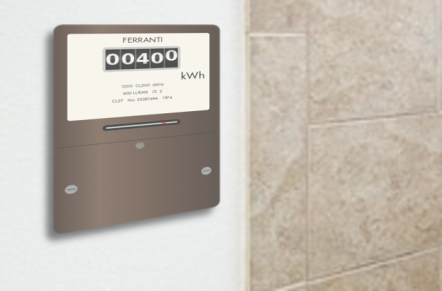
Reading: 400; kWh
